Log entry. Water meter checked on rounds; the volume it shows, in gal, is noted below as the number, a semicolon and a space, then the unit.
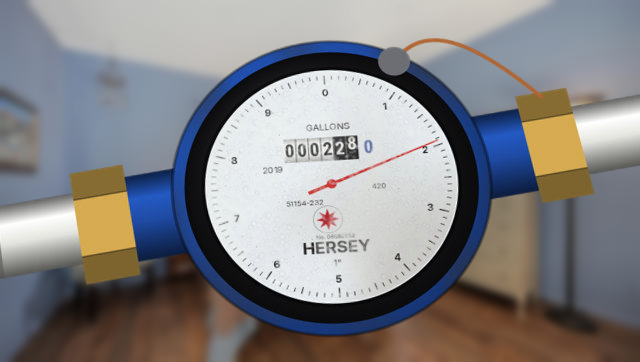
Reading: 2281.9; gal
